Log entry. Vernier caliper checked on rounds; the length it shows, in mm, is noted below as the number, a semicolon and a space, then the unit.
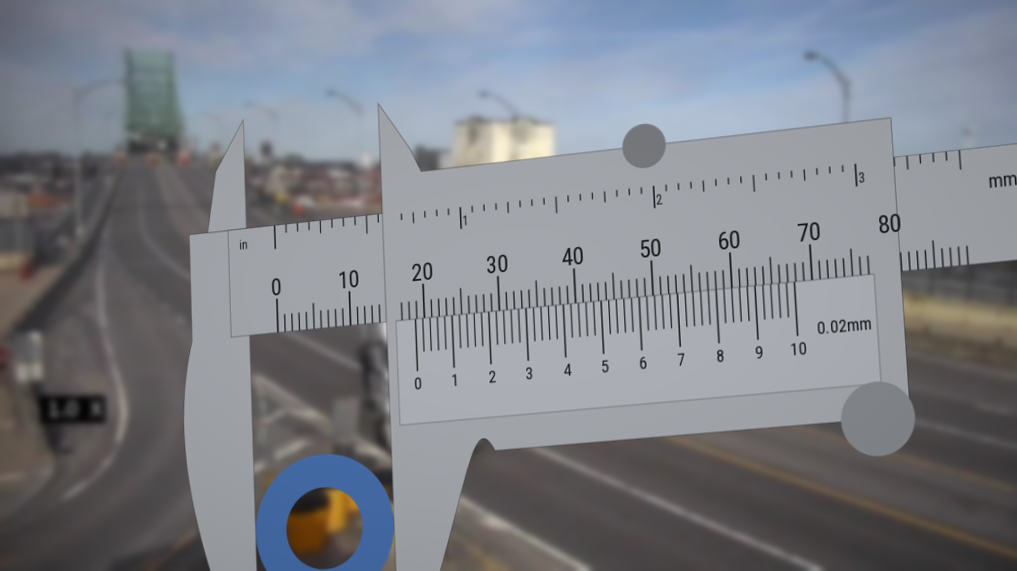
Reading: 18.8; mm
